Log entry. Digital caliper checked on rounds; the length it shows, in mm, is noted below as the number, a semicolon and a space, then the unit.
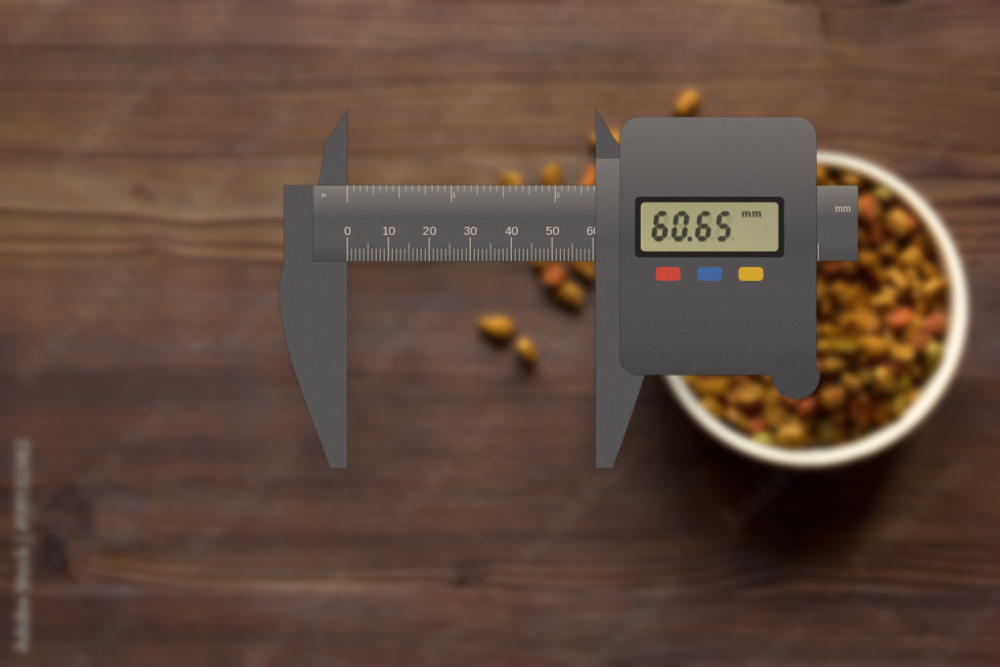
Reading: 60.65; mm
